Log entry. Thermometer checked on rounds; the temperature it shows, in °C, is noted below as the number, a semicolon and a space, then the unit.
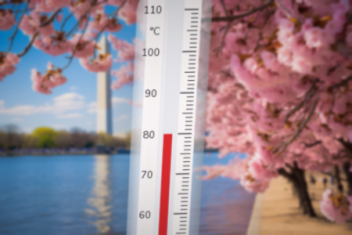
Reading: 80; °C
